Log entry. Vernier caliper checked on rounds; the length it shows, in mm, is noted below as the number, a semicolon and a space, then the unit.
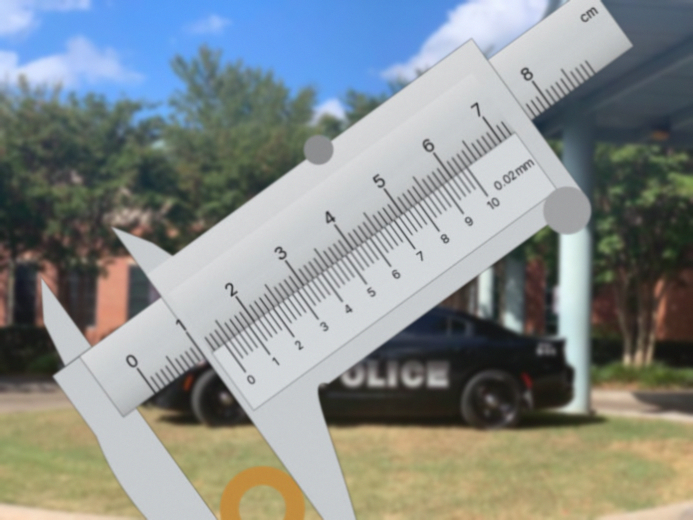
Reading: 14.0; mm
